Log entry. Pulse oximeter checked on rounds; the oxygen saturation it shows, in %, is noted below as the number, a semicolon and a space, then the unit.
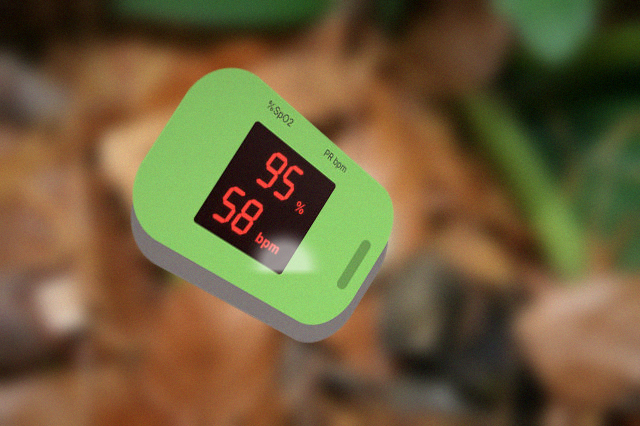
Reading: 95; %
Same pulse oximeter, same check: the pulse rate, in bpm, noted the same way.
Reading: 58; bpm
